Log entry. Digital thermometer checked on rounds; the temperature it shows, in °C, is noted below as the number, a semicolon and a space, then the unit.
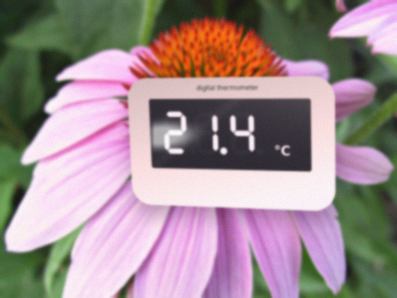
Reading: 21.4; °C
